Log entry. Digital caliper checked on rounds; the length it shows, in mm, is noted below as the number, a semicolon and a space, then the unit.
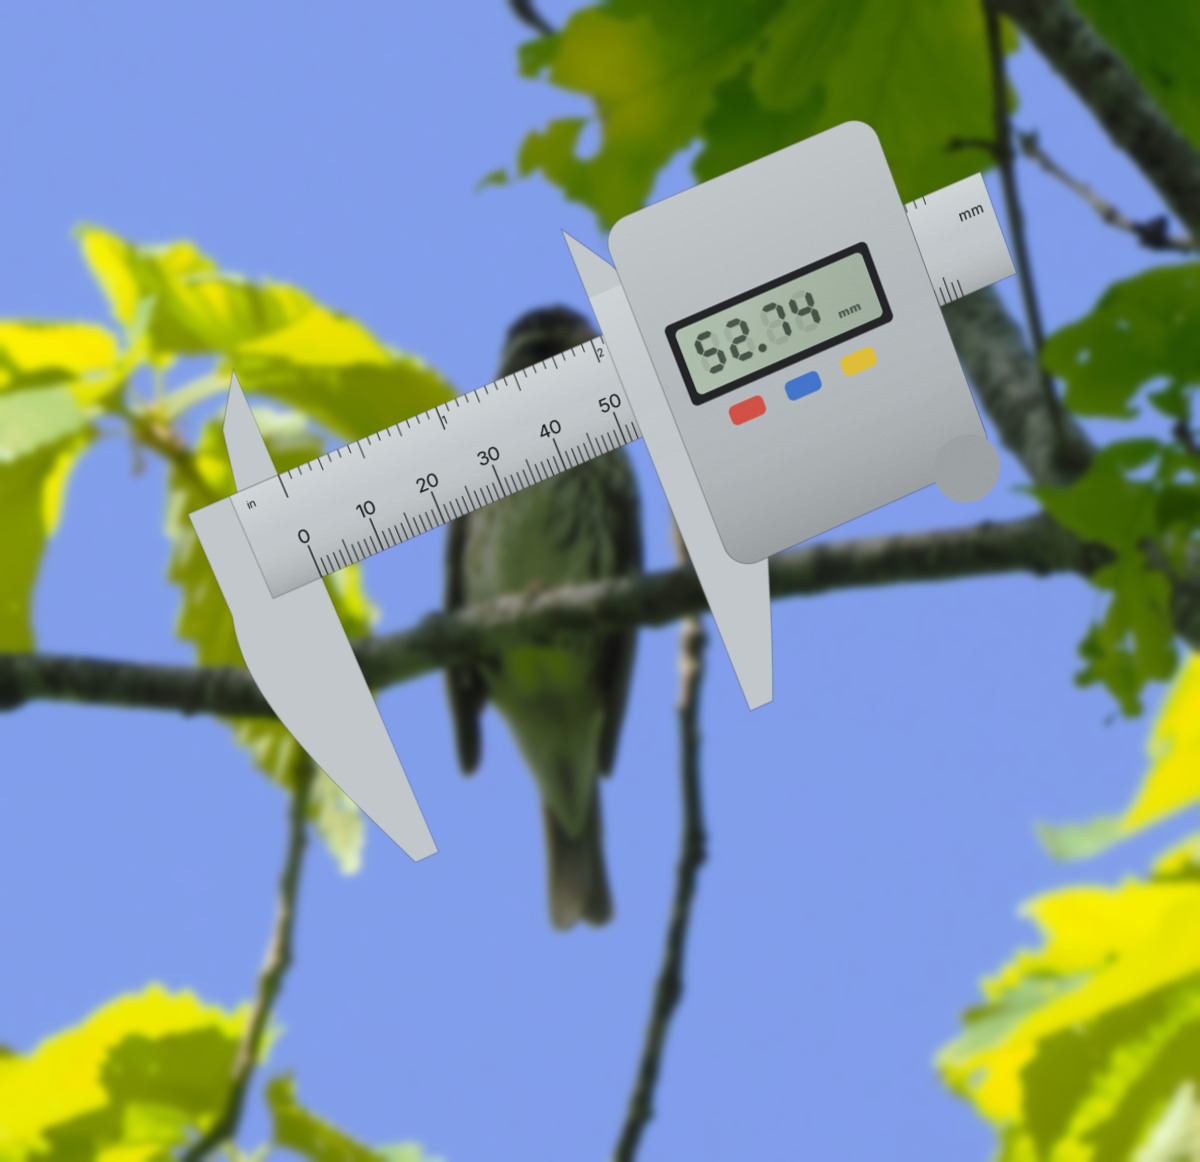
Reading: 52.74; mm
